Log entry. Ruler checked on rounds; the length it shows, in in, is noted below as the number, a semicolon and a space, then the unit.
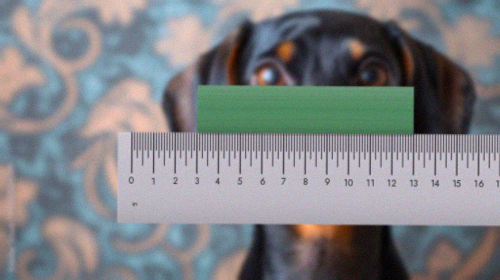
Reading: 10; in
